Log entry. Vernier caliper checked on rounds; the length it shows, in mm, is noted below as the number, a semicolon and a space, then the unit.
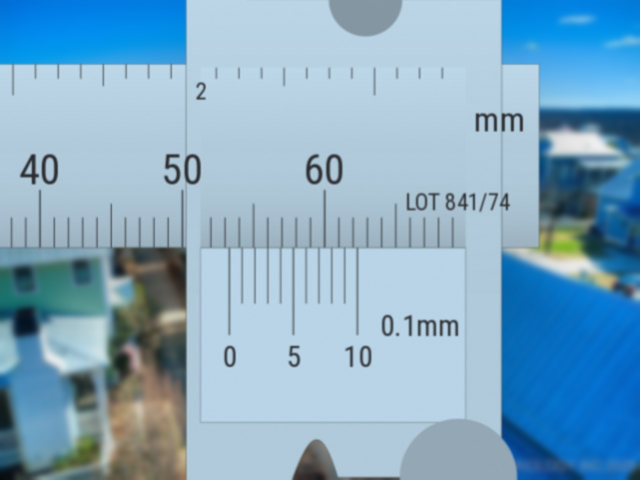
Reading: 53.3; mm
